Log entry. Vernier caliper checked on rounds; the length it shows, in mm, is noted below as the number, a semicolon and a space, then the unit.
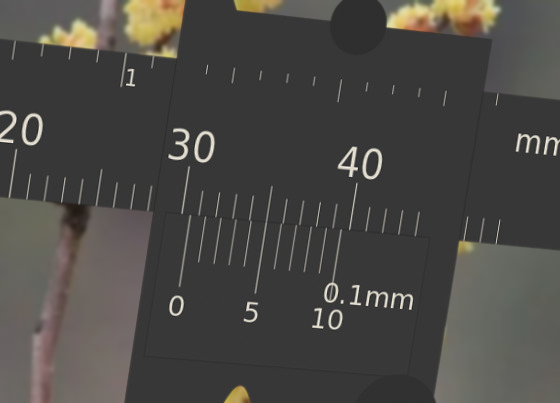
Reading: 30.5; mm
